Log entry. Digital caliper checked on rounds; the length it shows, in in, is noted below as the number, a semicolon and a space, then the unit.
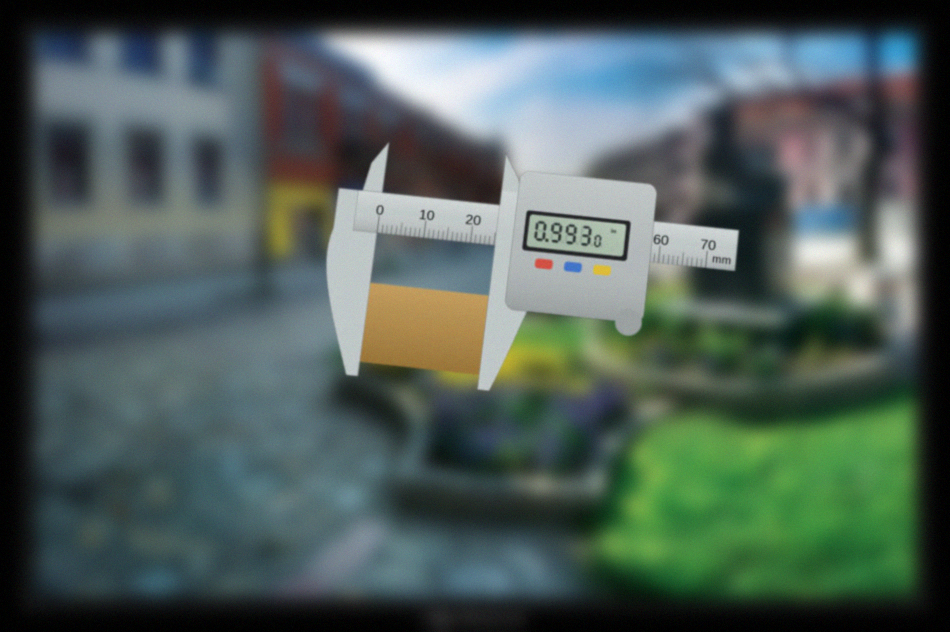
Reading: 0.9930; in
